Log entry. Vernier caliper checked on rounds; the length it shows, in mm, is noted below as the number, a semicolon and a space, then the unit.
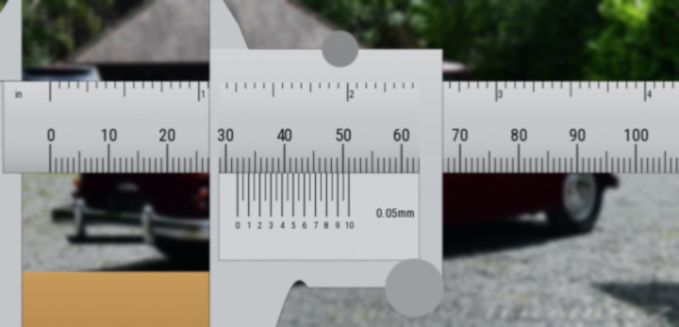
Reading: 32.0; mm
